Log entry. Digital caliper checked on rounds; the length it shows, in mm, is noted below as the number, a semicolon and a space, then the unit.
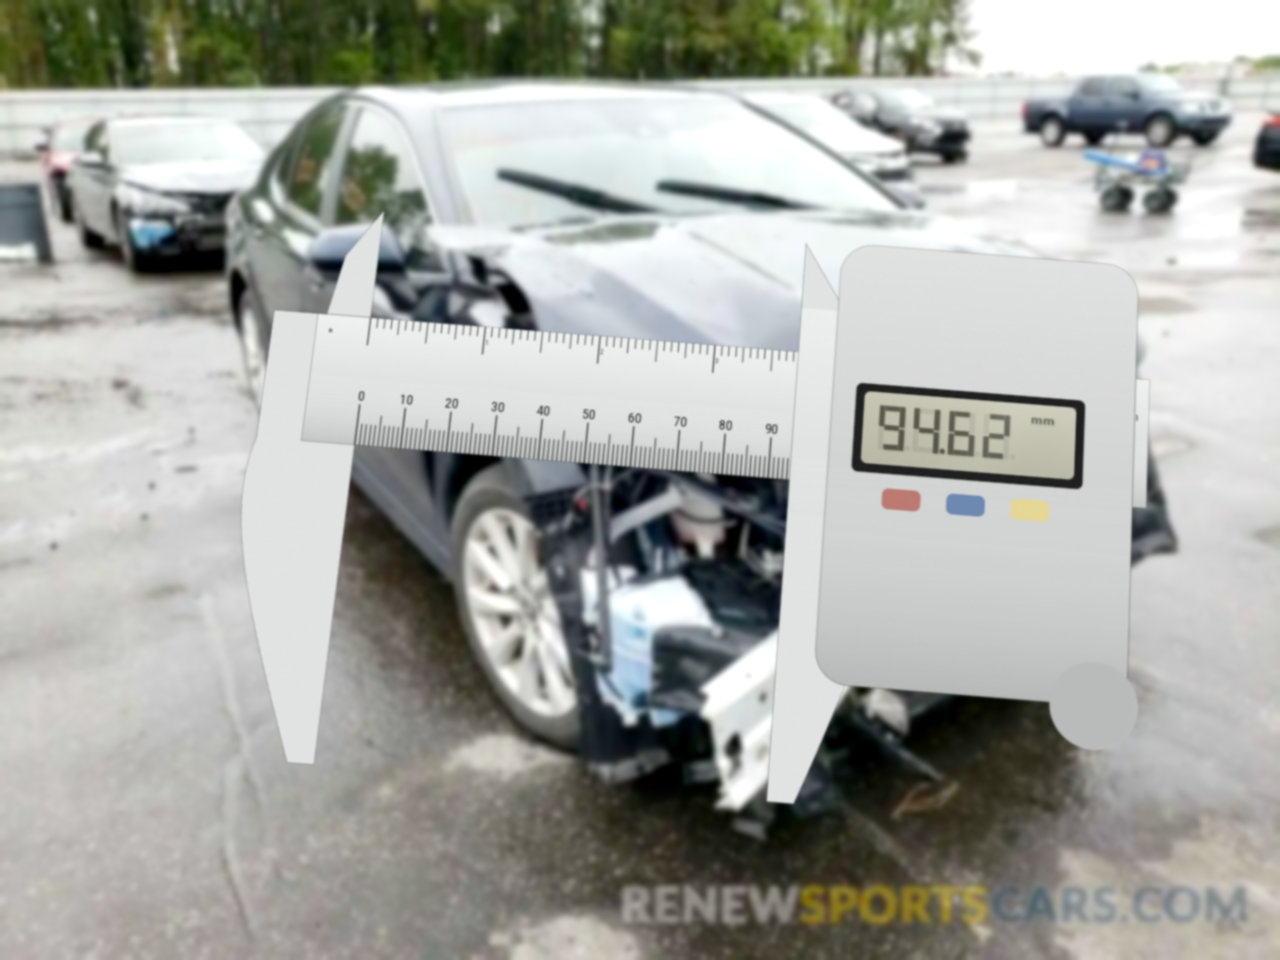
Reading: 94.62; mm
